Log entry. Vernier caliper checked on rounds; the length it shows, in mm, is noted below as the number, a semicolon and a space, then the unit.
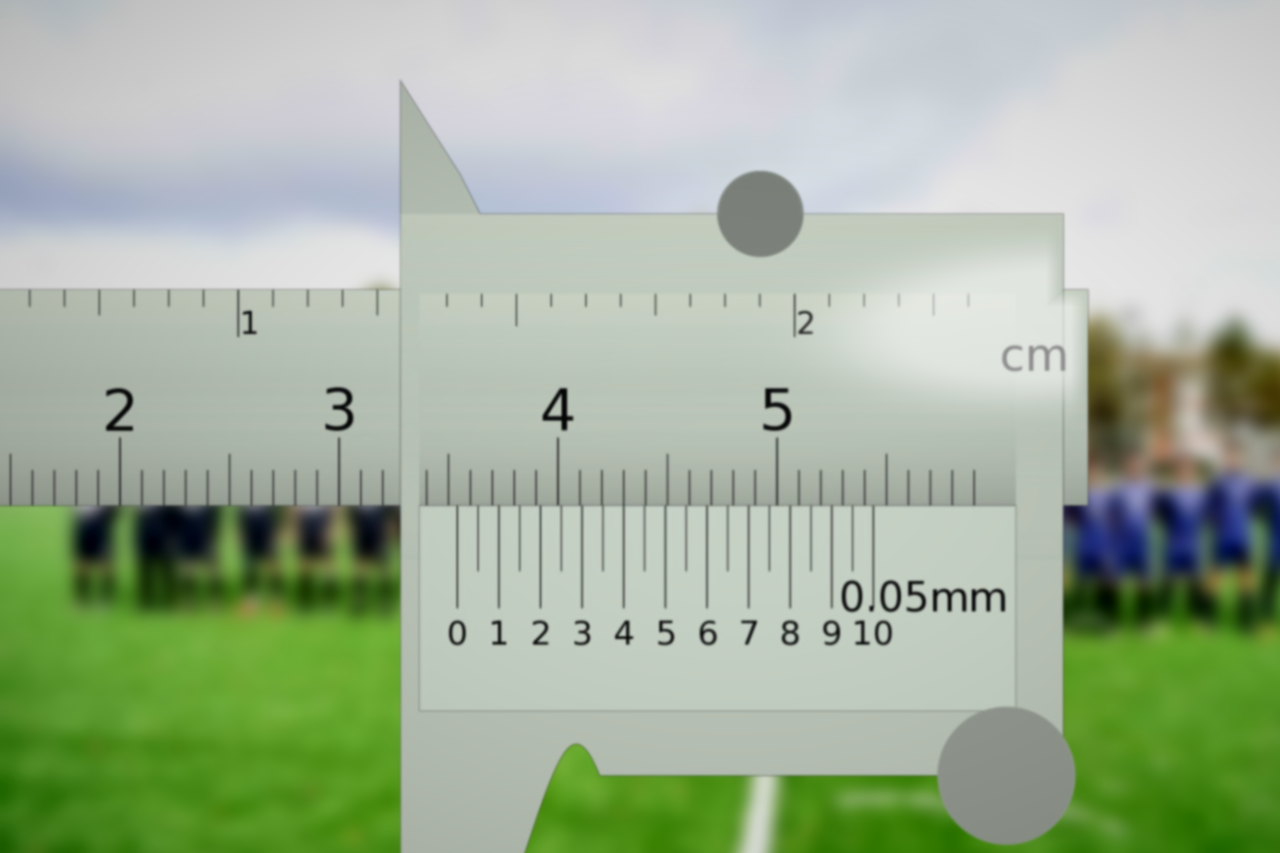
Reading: 35.4; mm
